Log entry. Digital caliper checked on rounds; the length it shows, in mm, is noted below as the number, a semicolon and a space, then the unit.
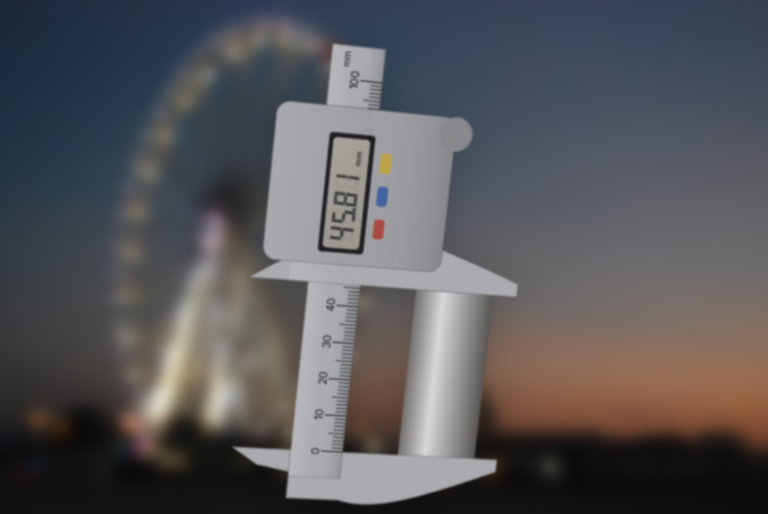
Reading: 45.81; mm
